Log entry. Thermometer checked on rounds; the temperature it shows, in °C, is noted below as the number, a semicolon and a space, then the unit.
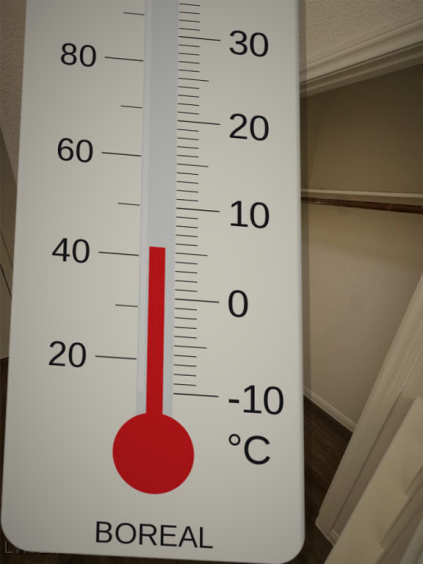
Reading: 5.5; °C
